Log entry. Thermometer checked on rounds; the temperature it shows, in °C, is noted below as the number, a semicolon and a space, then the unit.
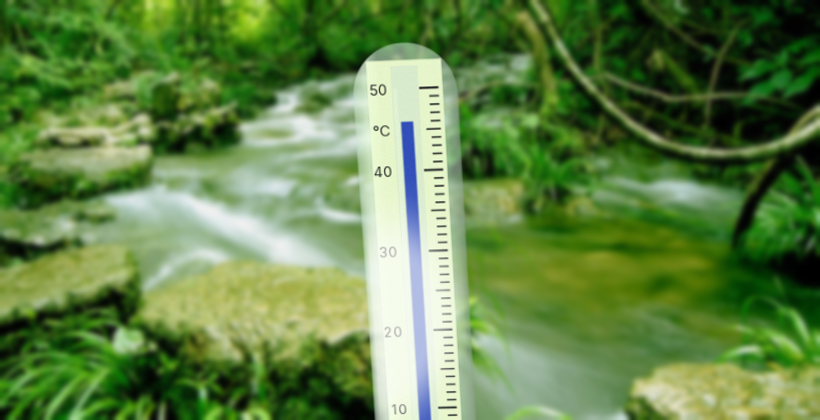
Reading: 46; °C
